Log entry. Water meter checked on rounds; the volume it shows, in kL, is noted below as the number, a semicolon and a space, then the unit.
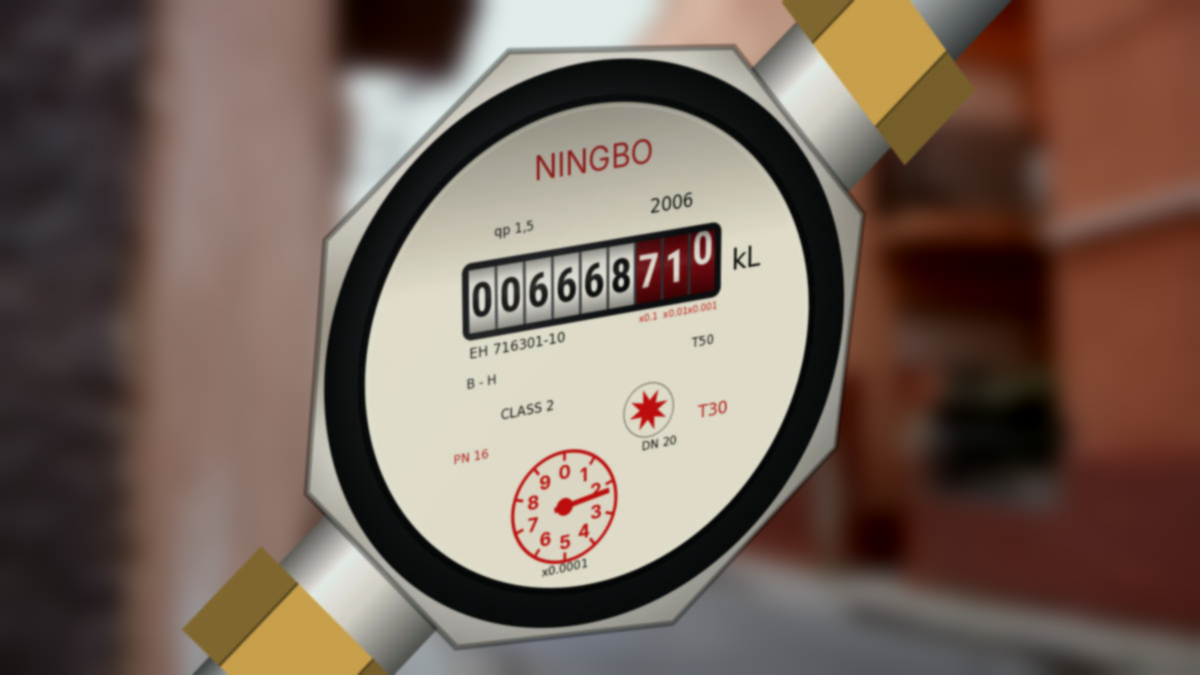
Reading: 6668.7102; kL
